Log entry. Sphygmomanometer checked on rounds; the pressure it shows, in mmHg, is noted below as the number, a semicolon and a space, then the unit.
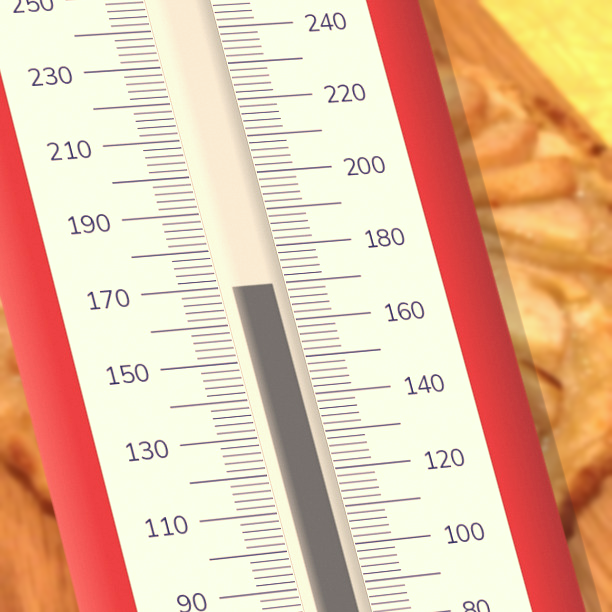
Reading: 170; mmHg
